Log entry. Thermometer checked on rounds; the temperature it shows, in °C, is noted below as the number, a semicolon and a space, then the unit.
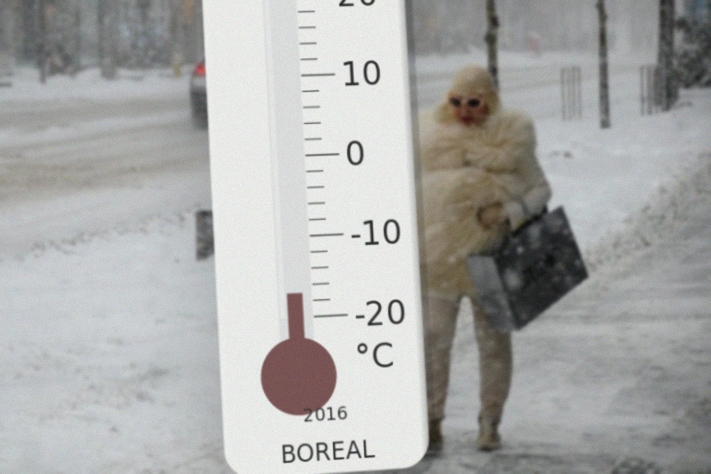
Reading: -17; °C
